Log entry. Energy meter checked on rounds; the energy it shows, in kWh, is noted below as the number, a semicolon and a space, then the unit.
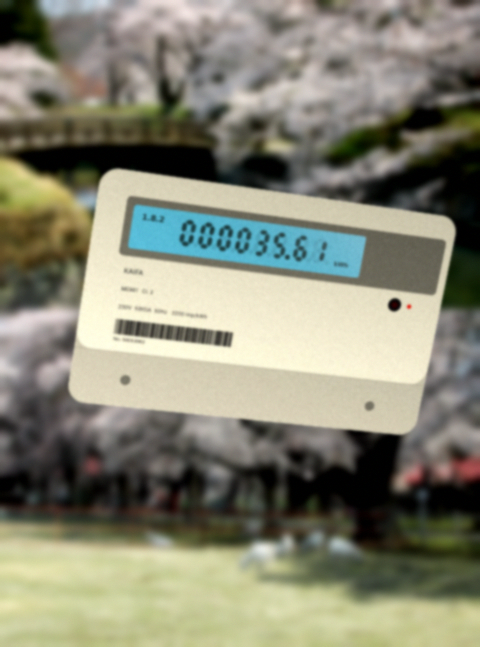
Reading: 35.61; kWh
